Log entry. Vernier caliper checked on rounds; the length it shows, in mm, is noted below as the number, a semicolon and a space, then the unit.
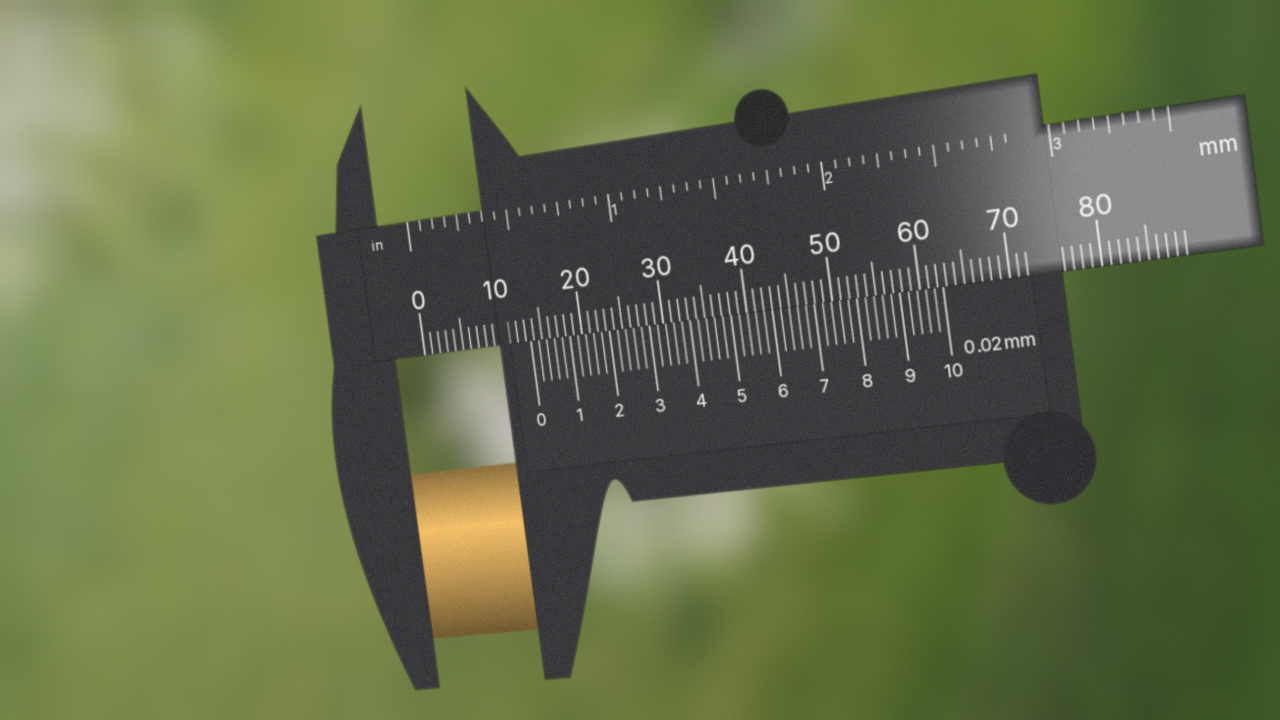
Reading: 13.6; mm
